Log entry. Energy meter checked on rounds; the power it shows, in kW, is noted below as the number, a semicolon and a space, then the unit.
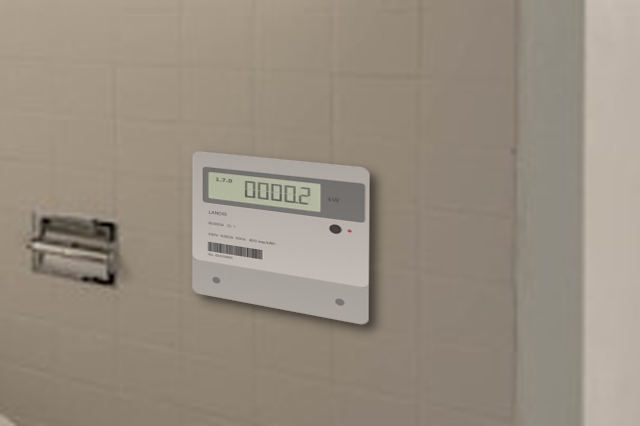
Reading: 0.2; kW
